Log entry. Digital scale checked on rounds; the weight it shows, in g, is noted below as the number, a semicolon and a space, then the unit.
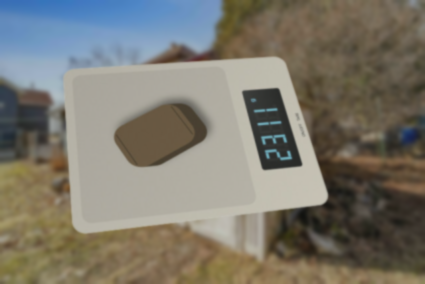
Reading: 2311; g
